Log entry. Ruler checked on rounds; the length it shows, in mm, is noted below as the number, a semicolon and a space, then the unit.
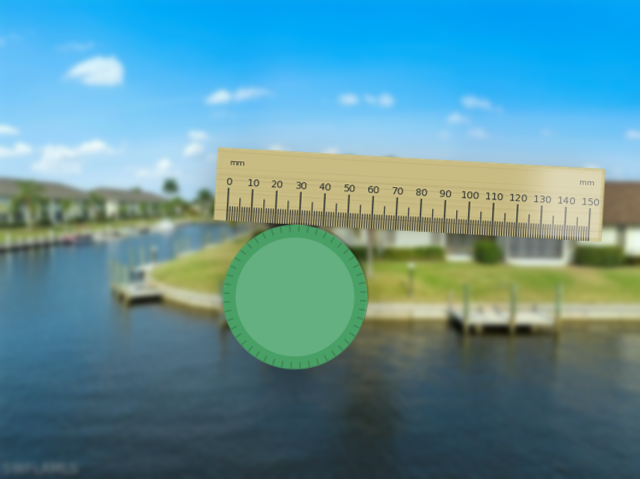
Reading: 60; mm
